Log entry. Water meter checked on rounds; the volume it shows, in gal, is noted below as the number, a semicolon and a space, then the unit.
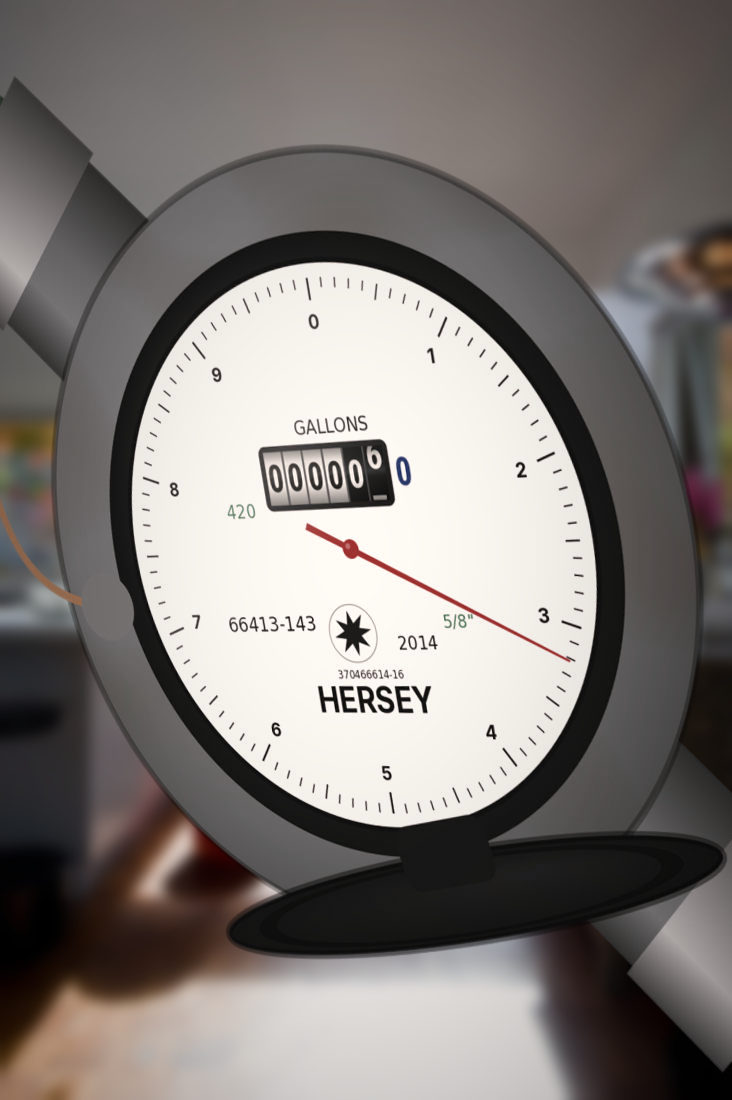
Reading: 63.2; gal
